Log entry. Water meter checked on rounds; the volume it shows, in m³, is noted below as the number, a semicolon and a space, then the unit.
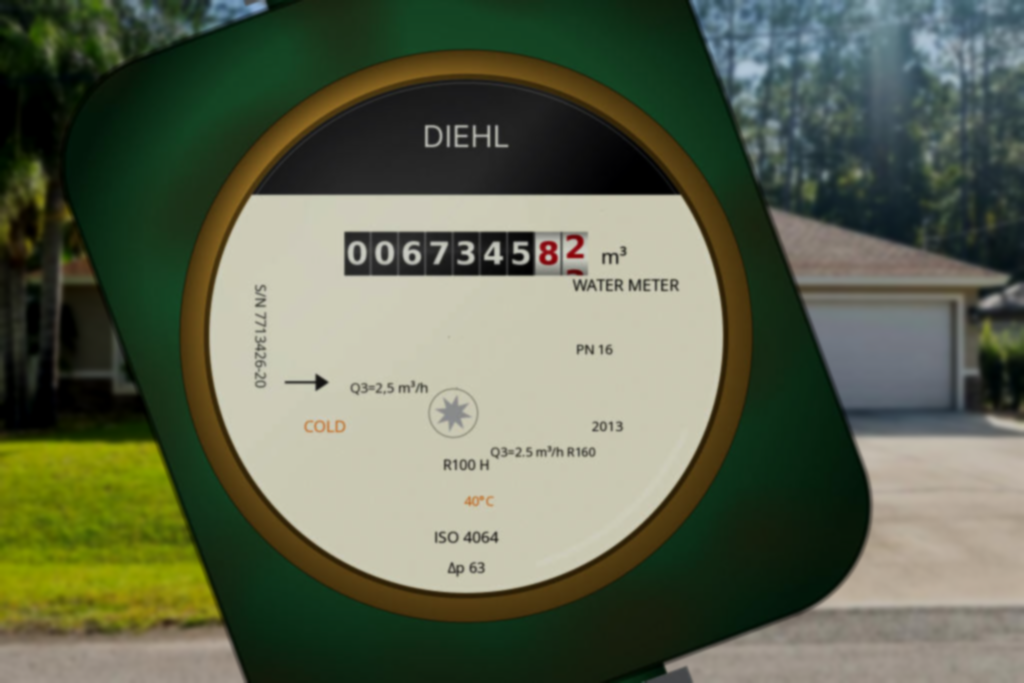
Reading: 67345.82; m³
